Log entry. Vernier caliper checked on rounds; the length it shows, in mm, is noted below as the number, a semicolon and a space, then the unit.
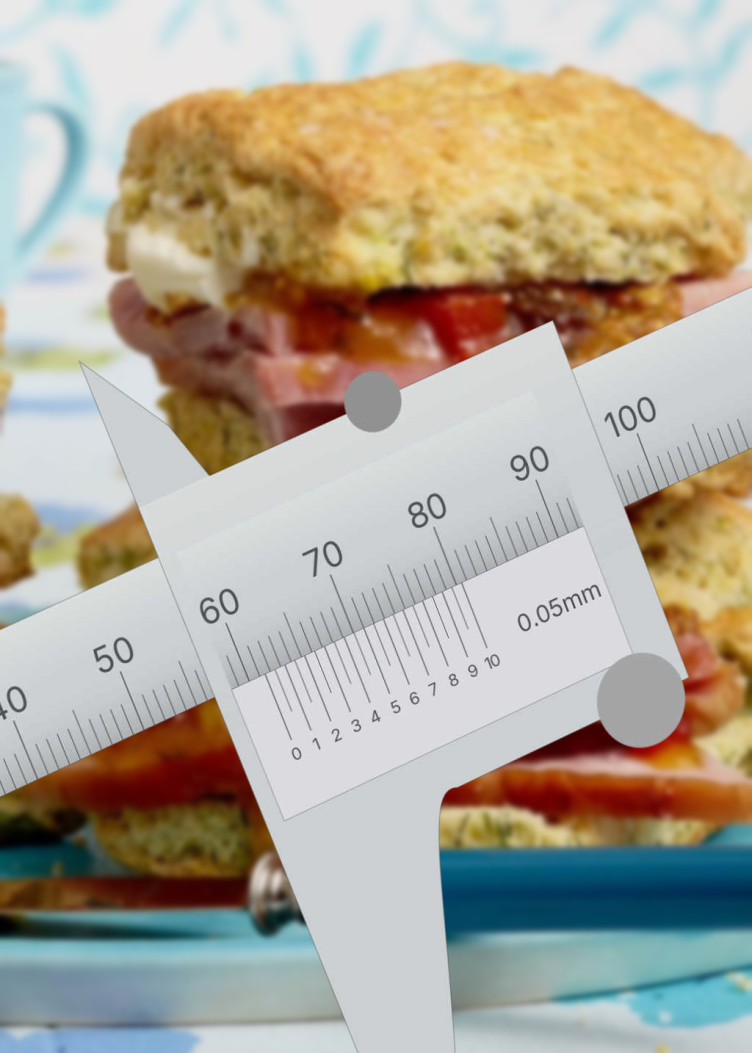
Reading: 61.5; mm
